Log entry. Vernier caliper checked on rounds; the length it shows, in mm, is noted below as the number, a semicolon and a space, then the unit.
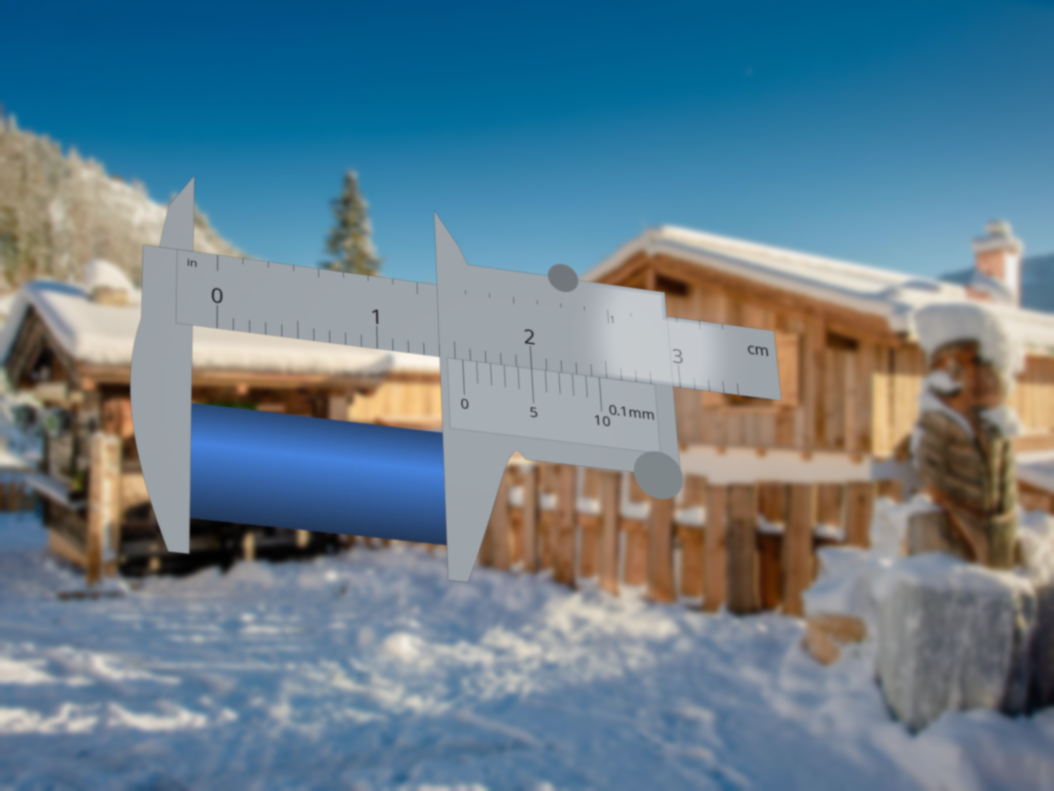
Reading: 15.5; mm
